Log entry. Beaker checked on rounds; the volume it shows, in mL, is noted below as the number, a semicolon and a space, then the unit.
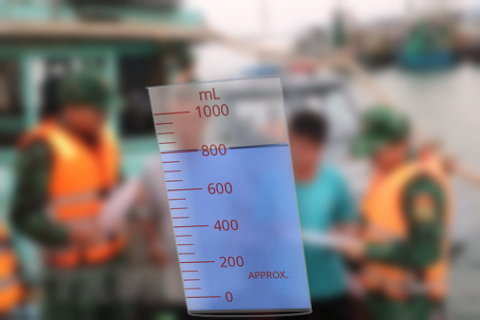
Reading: 800; mL
